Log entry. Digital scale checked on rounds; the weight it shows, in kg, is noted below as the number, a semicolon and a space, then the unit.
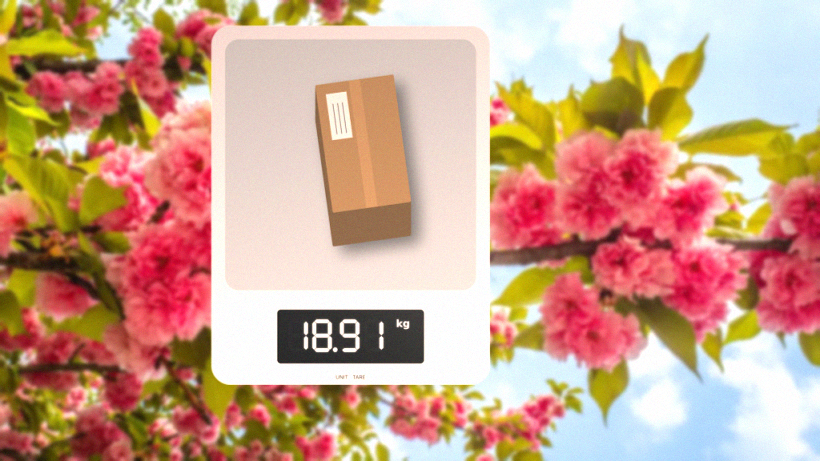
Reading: 18.91; kg
